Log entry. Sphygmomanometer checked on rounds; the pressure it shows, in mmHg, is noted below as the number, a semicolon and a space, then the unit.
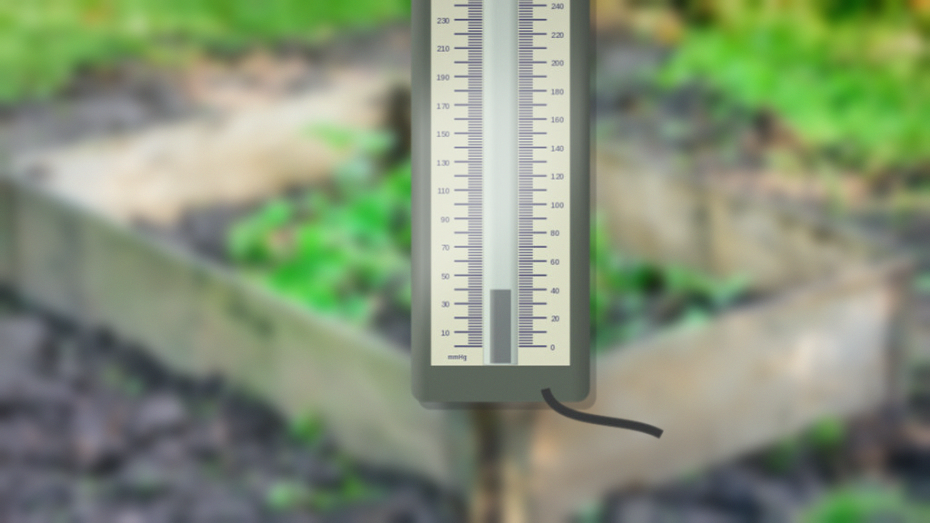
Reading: 40; mmHg
